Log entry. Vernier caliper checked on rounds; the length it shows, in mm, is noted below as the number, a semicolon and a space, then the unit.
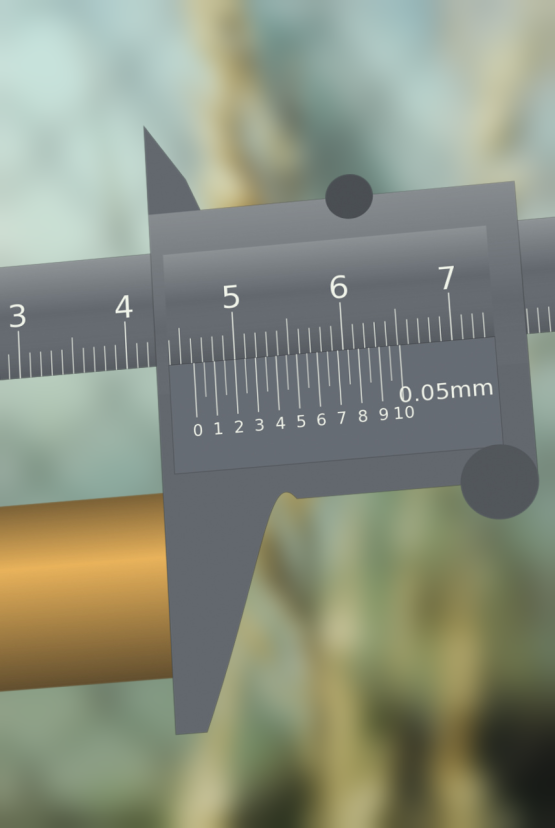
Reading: 46.2; mm
